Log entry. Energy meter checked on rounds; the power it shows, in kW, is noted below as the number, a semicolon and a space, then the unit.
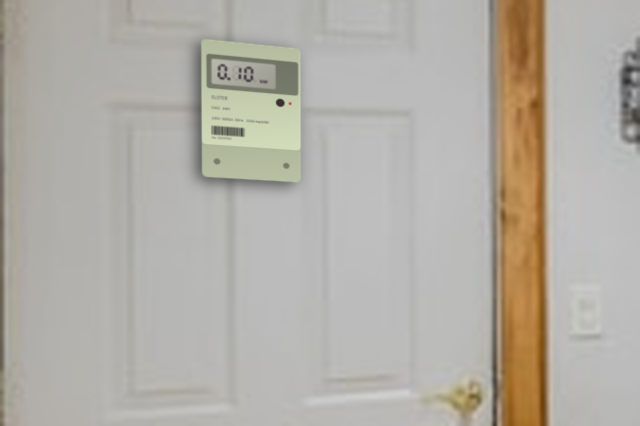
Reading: 0.10; kW
